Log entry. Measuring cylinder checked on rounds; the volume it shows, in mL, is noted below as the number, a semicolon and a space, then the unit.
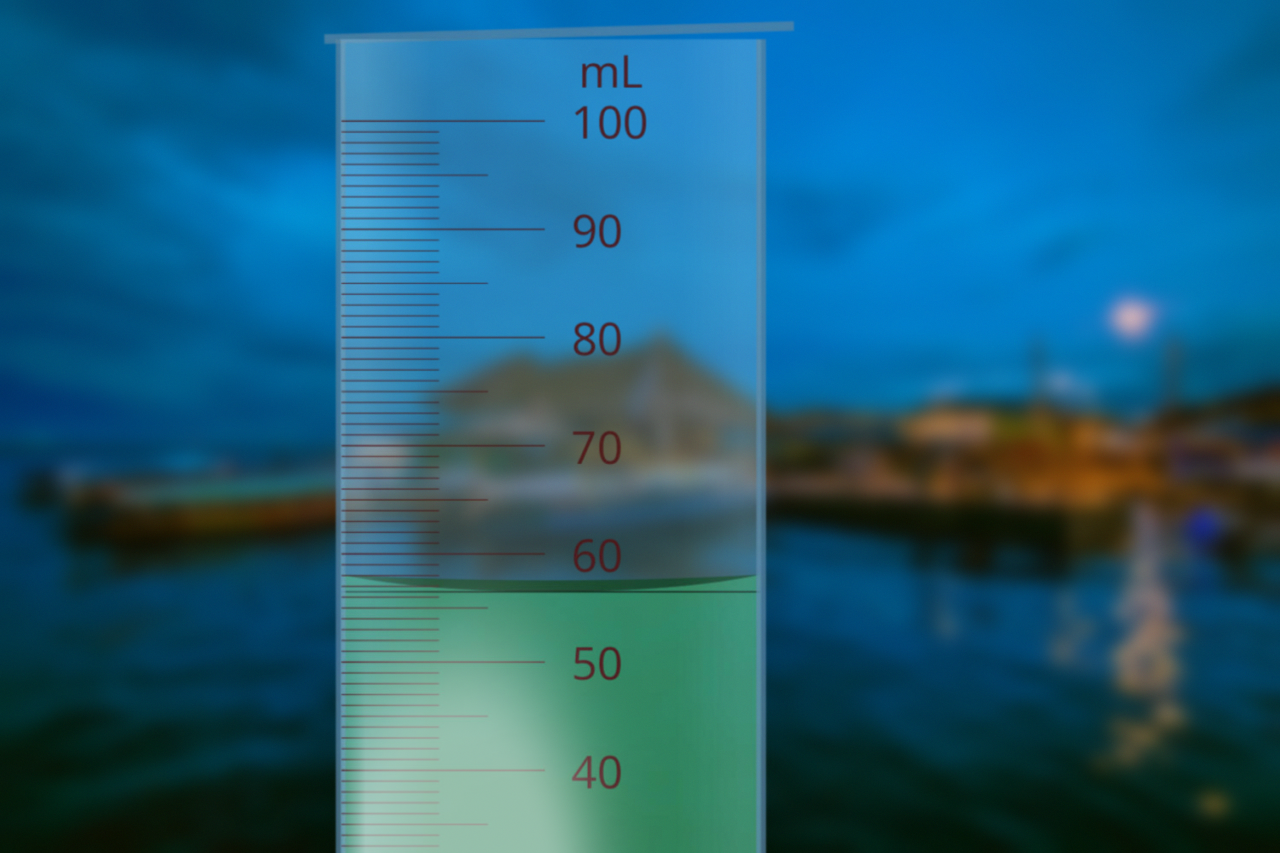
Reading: 56.5; mL
